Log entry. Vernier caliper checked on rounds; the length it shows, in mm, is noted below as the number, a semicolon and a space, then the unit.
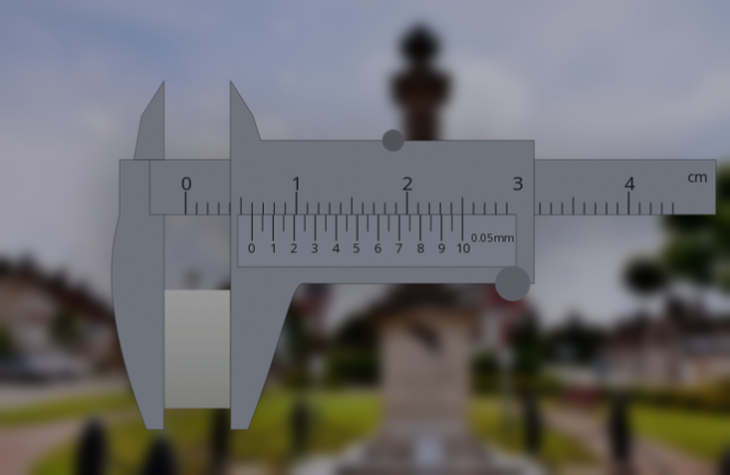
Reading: 6.0; mm
